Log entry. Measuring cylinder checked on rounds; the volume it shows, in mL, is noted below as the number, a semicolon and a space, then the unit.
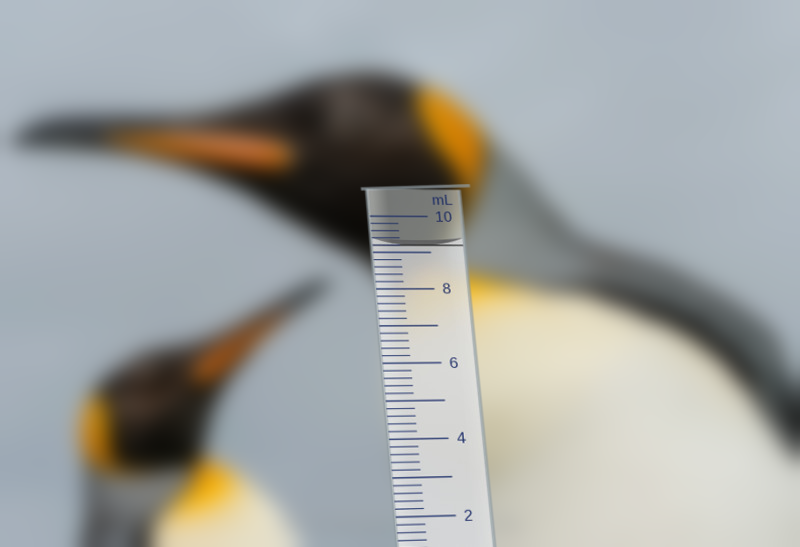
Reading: 9.2; mL
